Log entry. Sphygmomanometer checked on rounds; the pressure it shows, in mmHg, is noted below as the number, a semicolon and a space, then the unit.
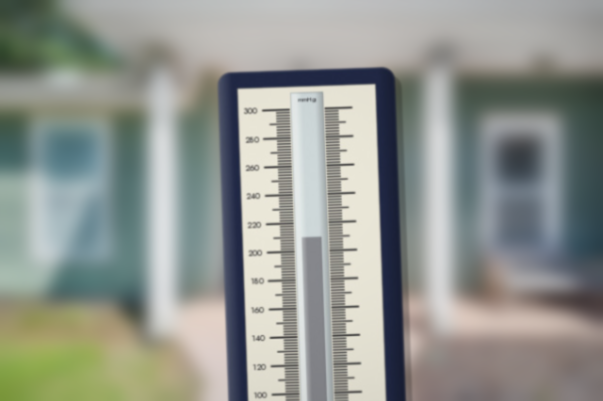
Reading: 210; mmHg
